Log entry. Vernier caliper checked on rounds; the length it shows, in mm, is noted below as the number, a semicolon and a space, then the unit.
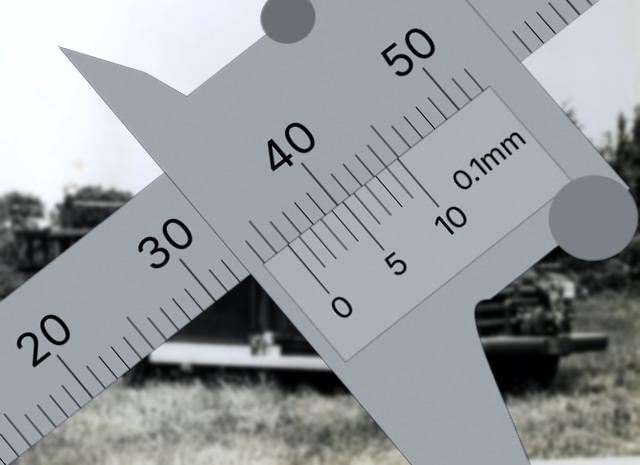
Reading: 35.9; mm
